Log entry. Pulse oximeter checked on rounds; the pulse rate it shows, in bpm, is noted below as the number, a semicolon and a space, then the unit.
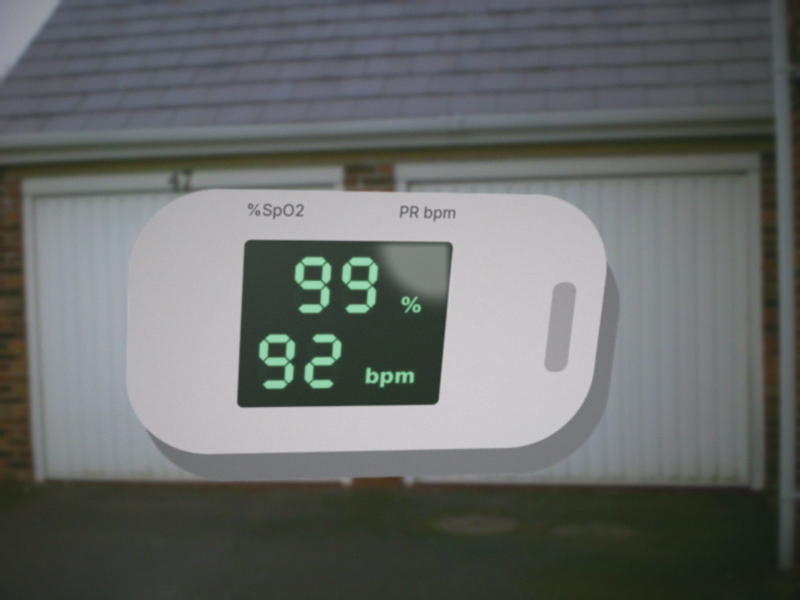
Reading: 92; bpm
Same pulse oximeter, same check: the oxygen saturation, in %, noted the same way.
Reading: 99; %
